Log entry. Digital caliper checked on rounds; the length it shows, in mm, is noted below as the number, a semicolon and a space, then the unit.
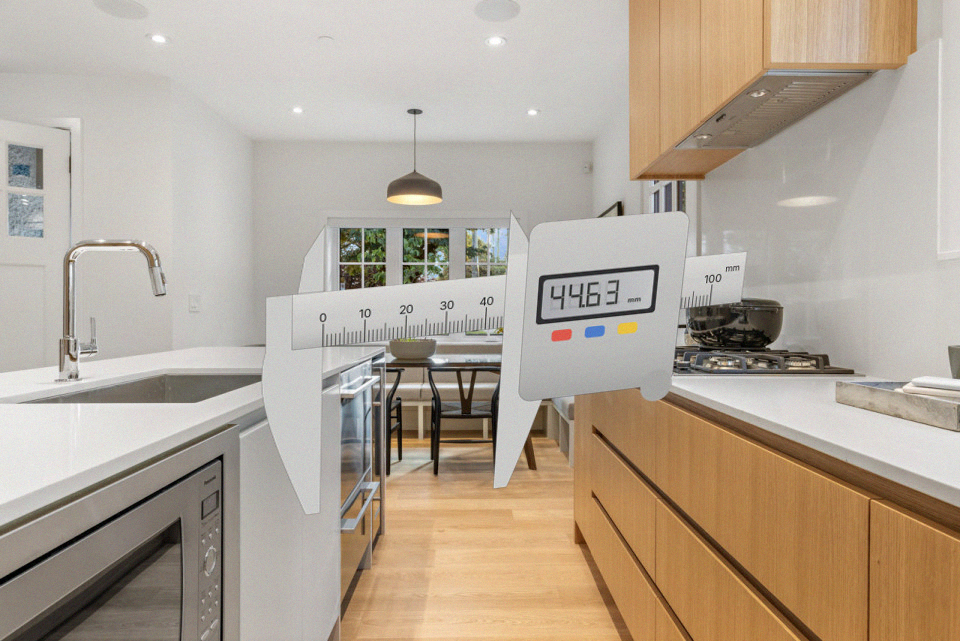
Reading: 44.63; mm
